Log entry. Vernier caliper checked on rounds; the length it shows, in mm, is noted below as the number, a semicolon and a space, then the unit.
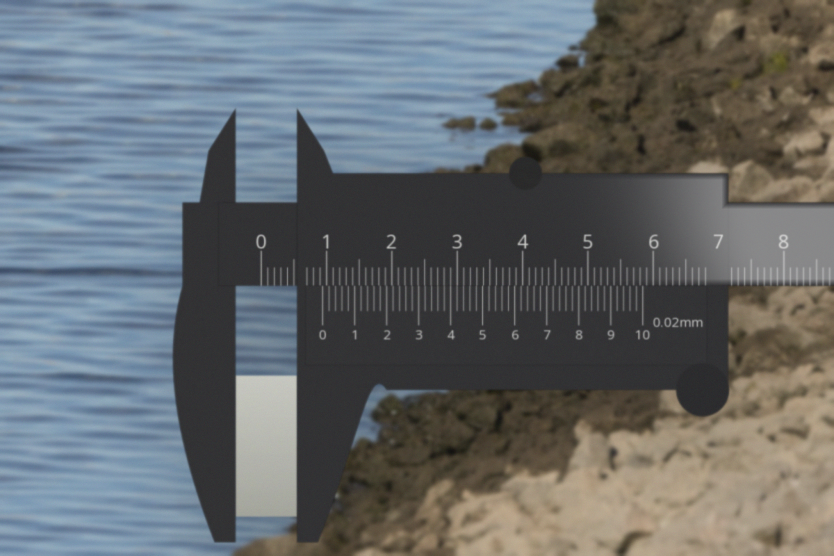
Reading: 9.4; mm
